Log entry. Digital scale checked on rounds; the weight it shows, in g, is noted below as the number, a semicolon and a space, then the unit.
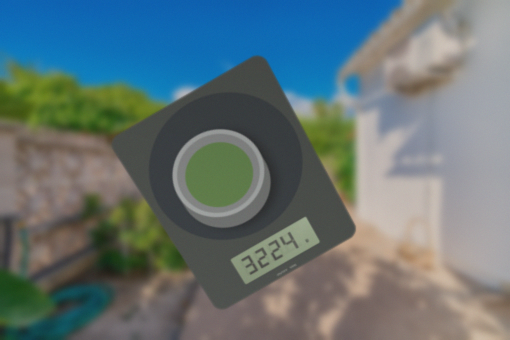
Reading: 3224; g
